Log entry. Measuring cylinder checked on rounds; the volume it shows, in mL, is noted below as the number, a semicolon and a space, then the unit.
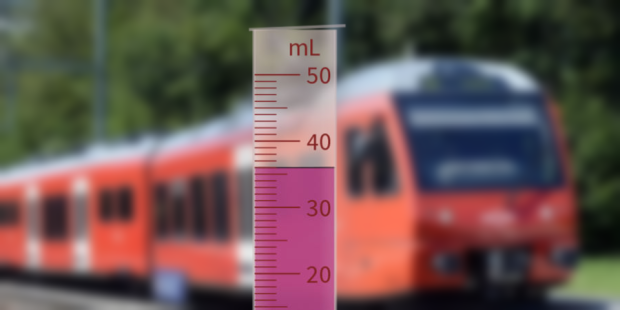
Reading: 36; mL
